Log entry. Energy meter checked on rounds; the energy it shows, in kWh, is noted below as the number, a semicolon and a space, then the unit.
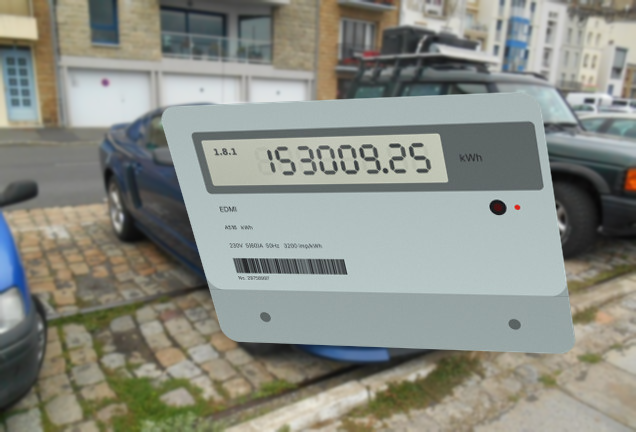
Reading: 153009.25; kWh
